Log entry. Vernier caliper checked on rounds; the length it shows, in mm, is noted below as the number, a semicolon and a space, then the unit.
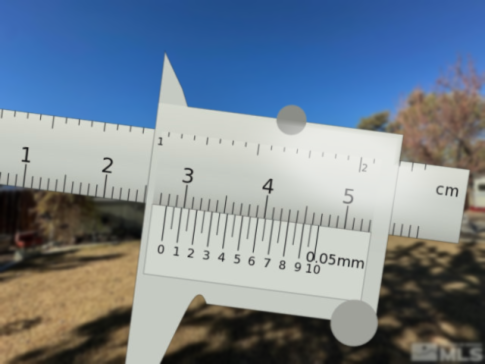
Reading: 27.8; mm
